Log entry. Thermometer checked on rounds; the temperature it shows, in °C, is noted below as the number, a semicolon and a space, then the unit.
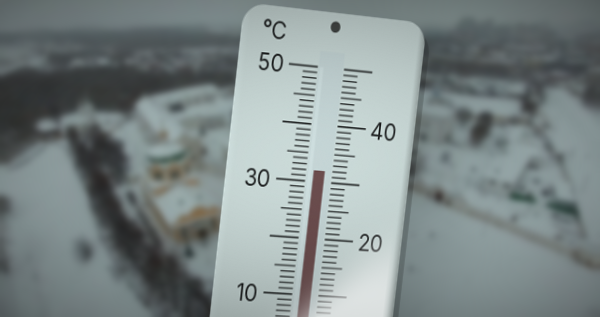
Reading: 32; °C
